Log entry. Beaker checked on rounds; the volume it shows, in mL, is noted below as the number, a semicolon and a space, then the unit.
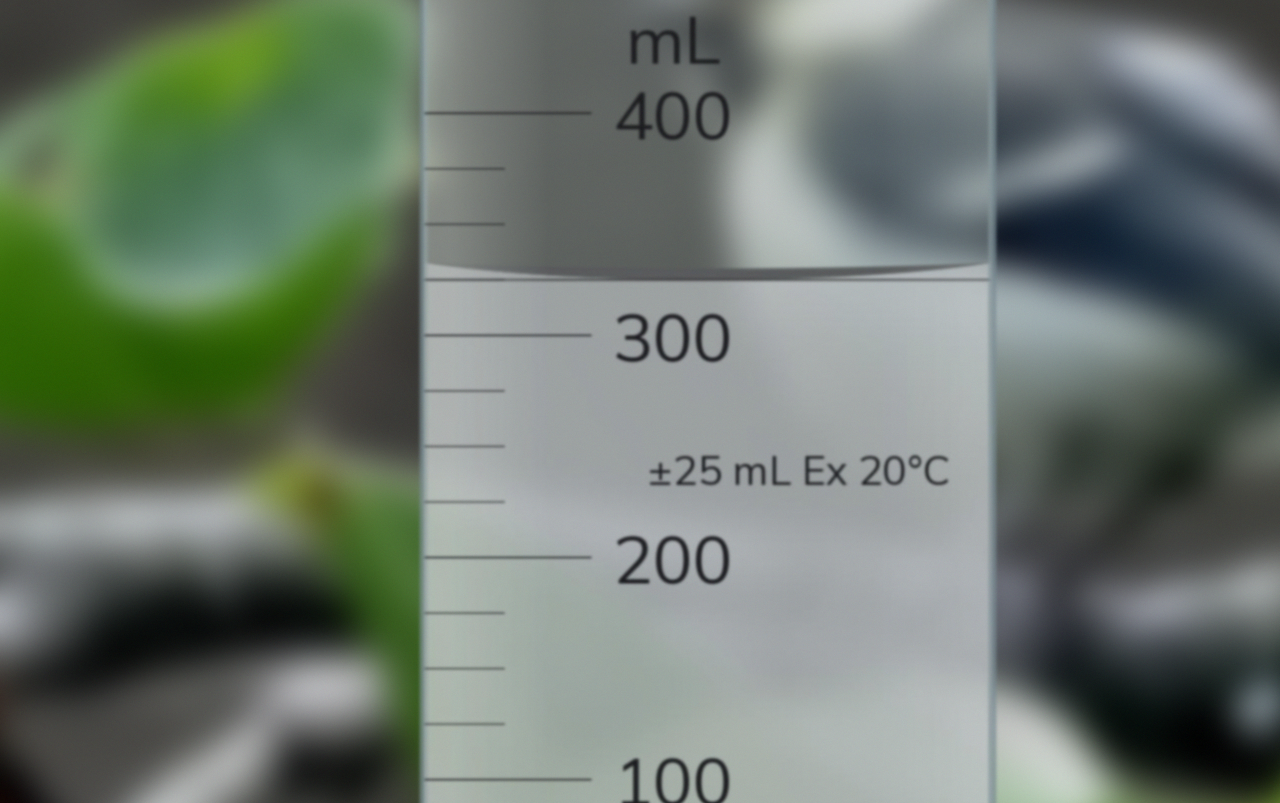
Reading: 325; mL
